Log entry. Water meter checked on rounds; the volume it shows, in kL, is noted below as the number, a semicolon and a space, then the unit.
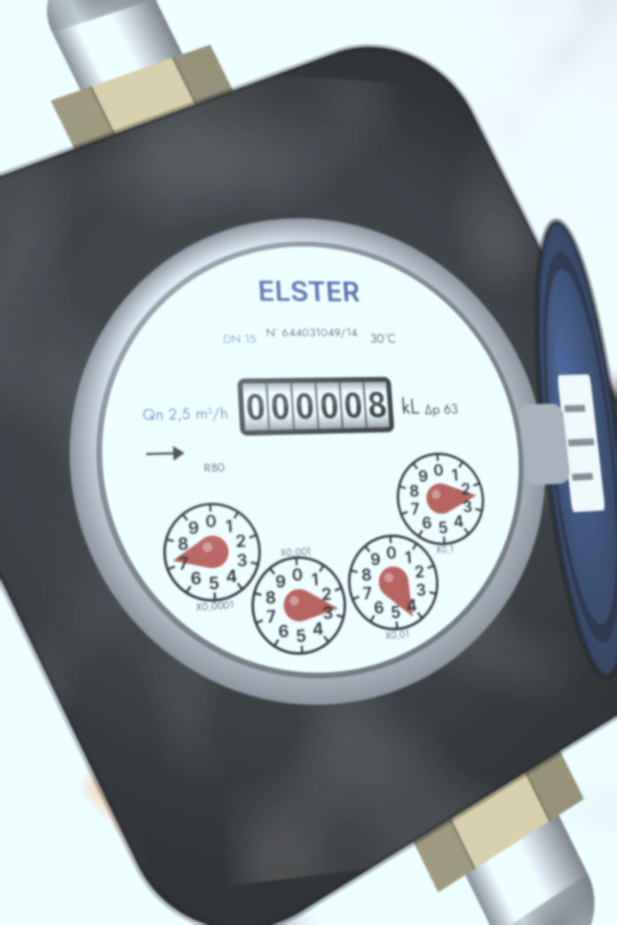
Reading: 8.2427; kL
